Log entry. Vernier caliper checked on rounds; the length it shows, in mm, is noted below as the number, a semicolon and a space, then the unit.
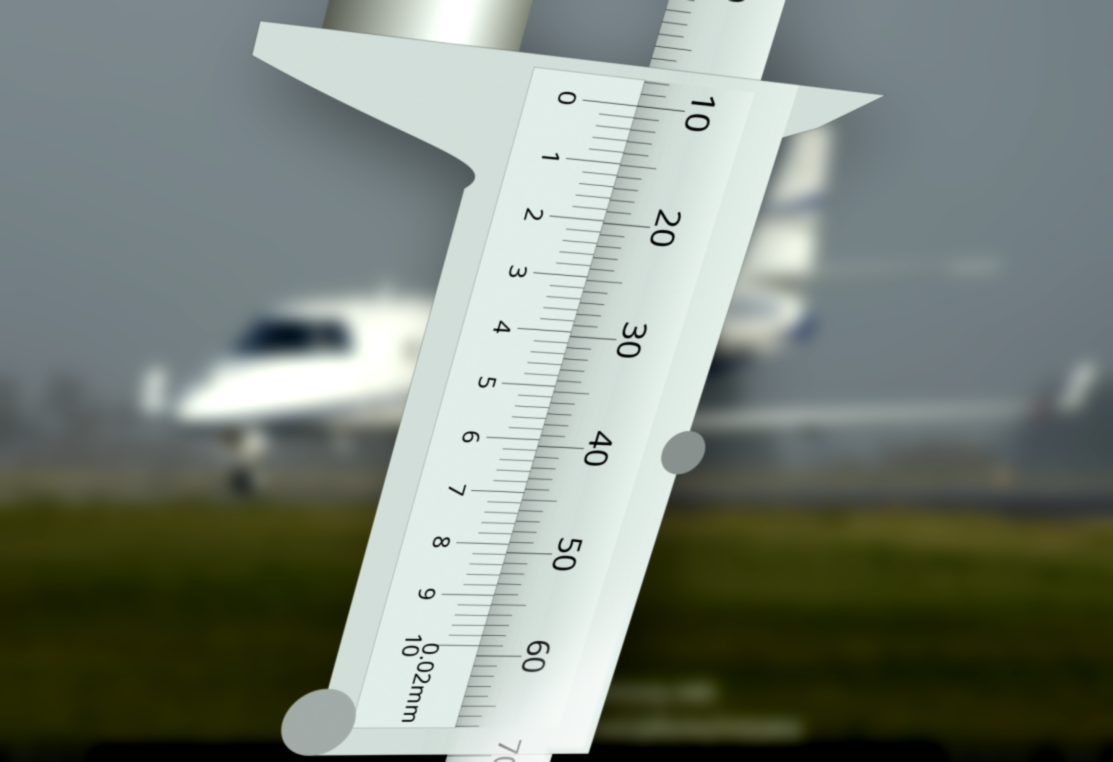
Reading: 10.0; mm
